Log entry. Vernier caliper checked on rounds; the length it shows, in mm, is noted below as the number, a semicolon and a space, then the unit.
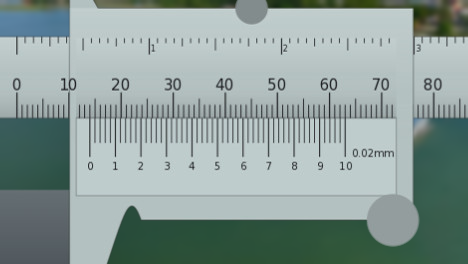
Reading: 14.0; mm
